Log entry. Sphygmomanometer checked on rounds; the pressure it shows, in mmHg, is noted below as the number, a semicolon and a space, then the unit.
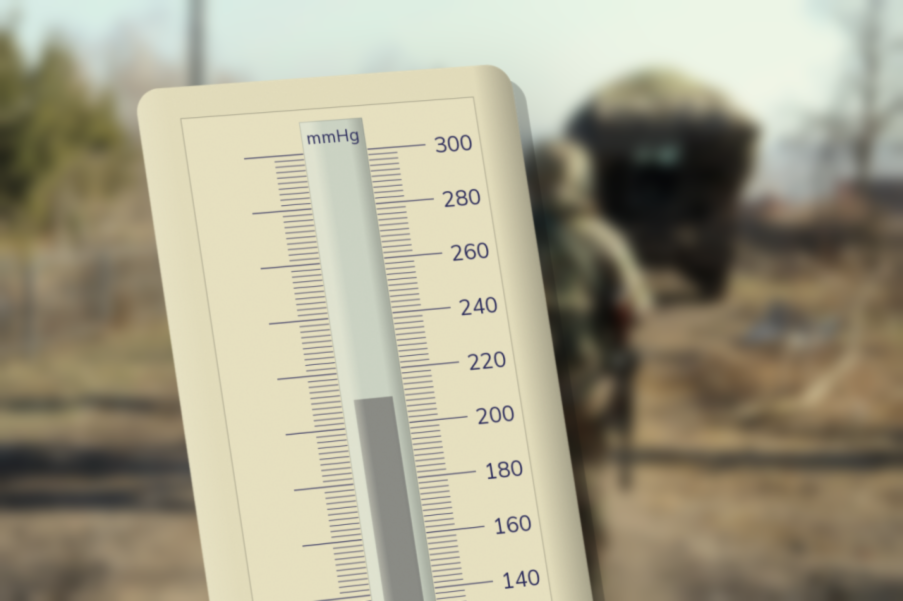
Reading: 210; mmHg
